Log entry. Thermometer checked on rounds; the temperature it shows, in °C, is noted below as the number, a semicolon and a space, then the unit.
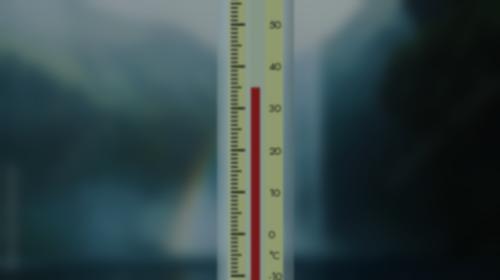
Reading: 35; °C
